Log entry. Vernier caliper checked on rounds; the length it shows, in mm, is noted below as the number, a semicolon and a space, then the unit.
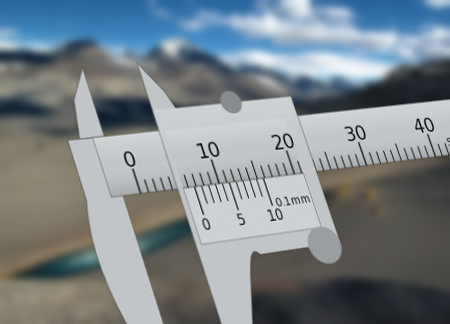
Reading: 6.8; mm
